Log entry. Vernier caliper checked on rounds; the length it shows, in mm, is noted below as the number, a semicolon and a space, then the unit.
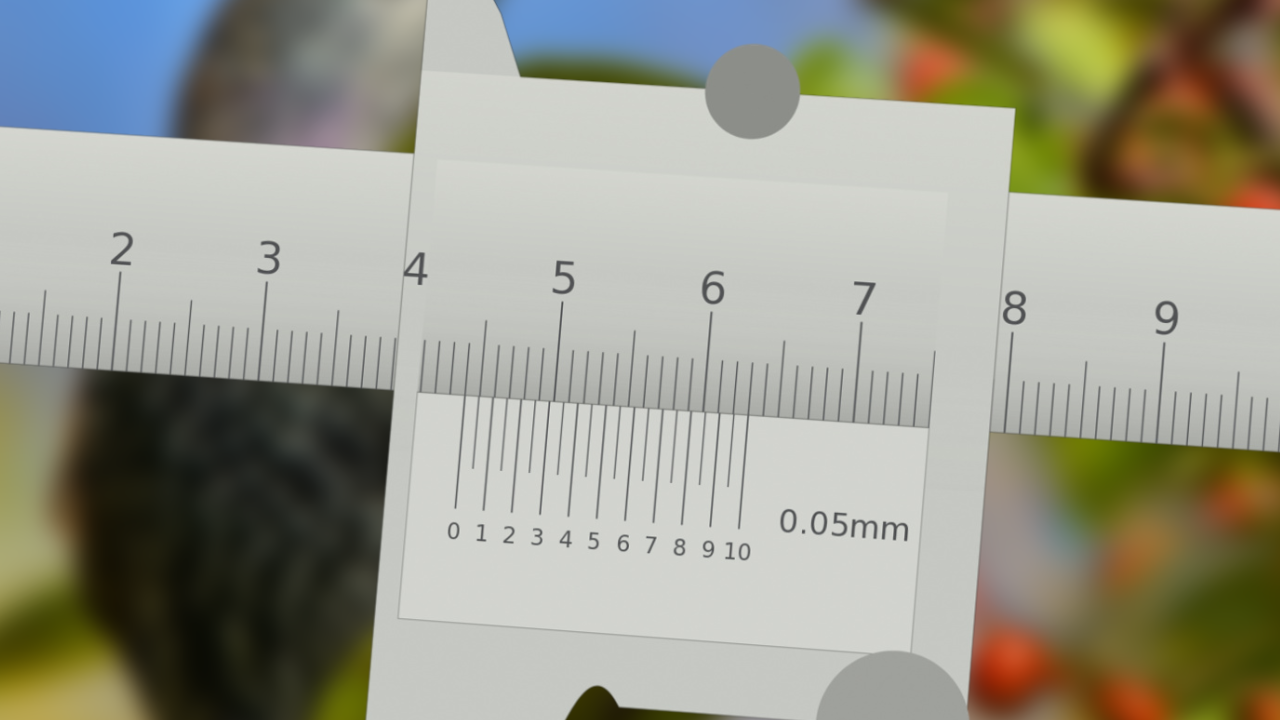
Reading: 44.0; mm
